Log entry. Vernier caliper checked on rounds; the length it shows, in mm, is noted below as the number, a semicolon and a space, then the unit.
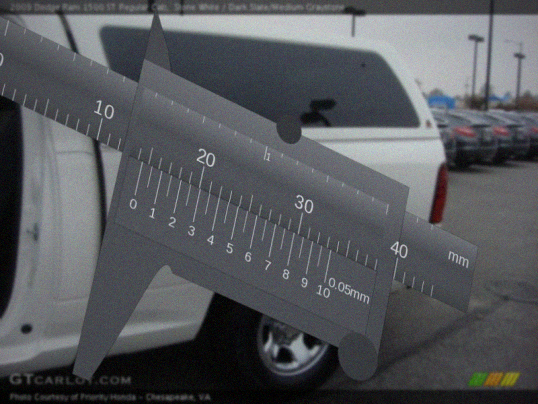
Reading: 14.4; mm
